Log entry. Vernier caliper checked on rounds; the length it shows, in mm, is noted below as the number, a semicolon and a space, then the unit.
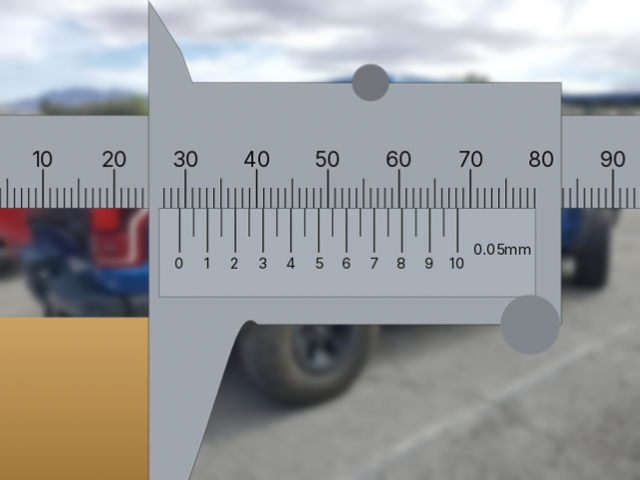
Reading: 29.2; mm
